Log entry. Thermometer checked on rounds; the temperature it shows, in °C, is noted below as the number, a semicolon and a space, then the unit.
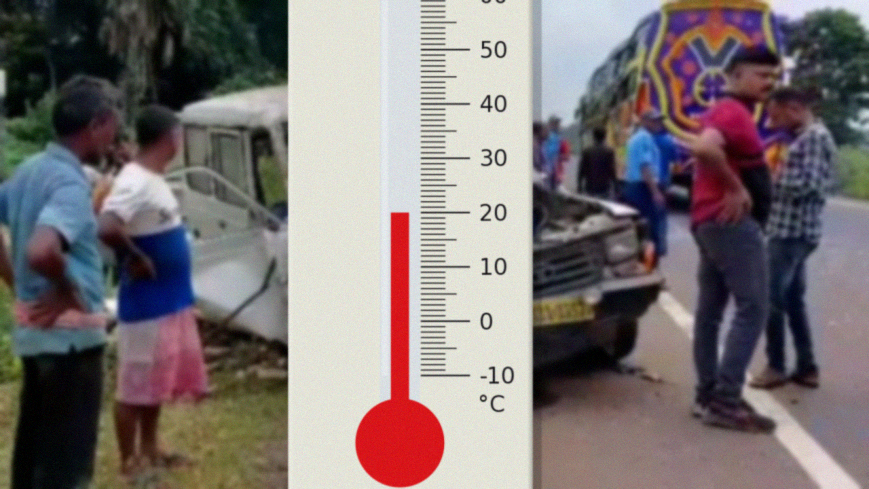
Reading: 20; °C
